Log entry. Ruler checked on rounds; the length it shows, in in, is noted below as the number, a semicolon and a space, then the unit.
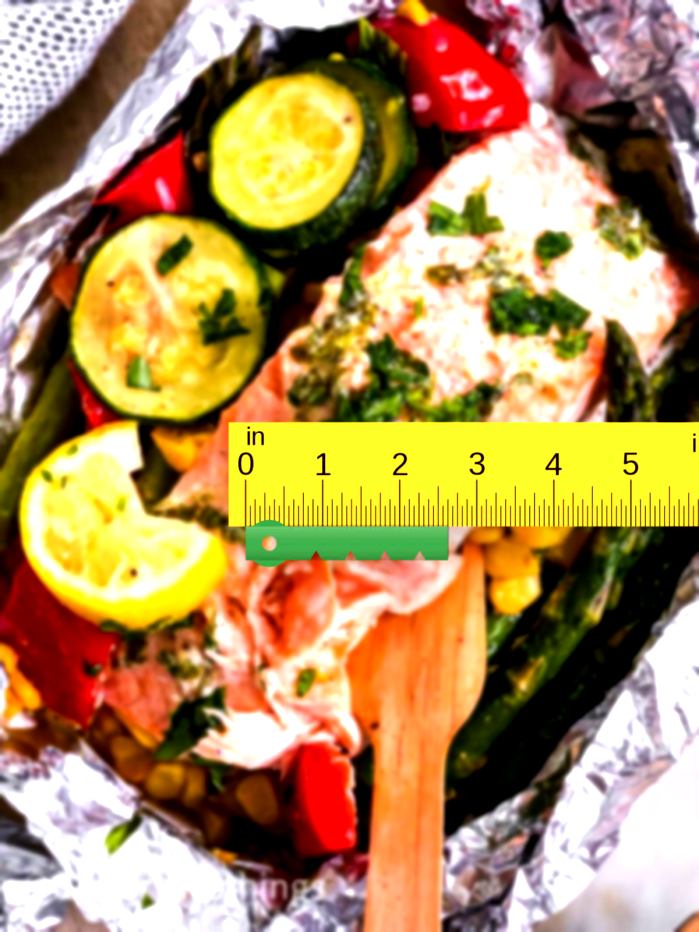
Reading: 2.625; in
